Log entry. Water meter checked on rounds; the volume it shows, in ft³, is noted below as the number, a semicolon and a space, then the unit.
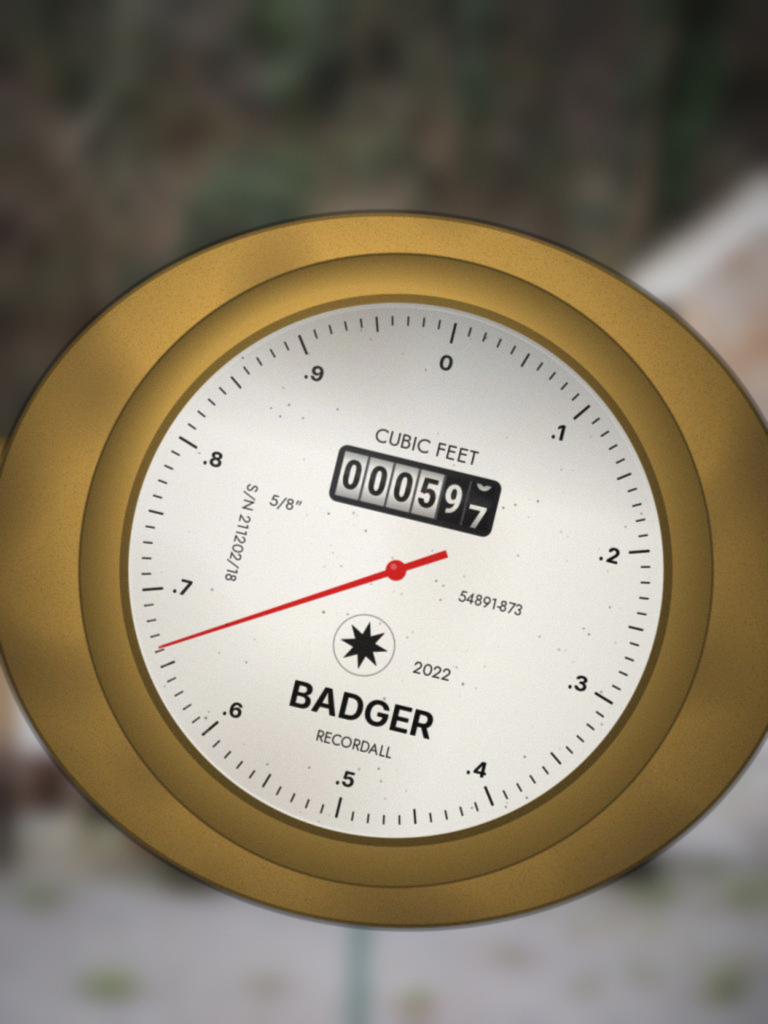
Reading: 596.66; ft³
